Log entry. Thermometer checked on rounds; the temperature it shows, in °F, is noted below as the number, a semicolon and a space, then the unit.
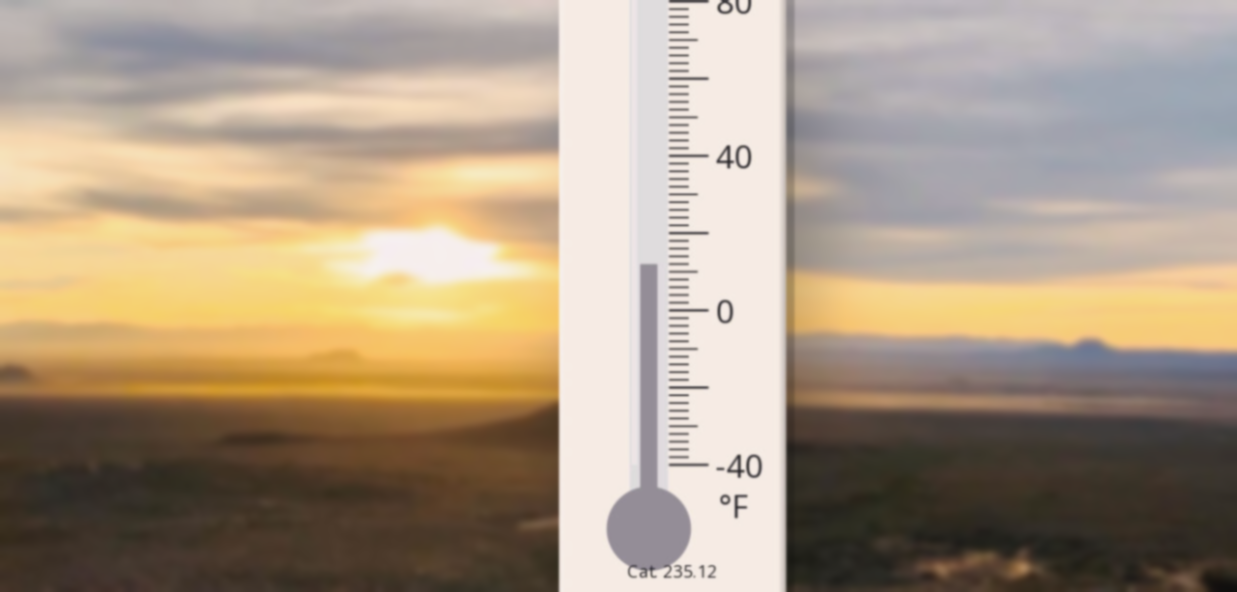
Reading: 12; °F
